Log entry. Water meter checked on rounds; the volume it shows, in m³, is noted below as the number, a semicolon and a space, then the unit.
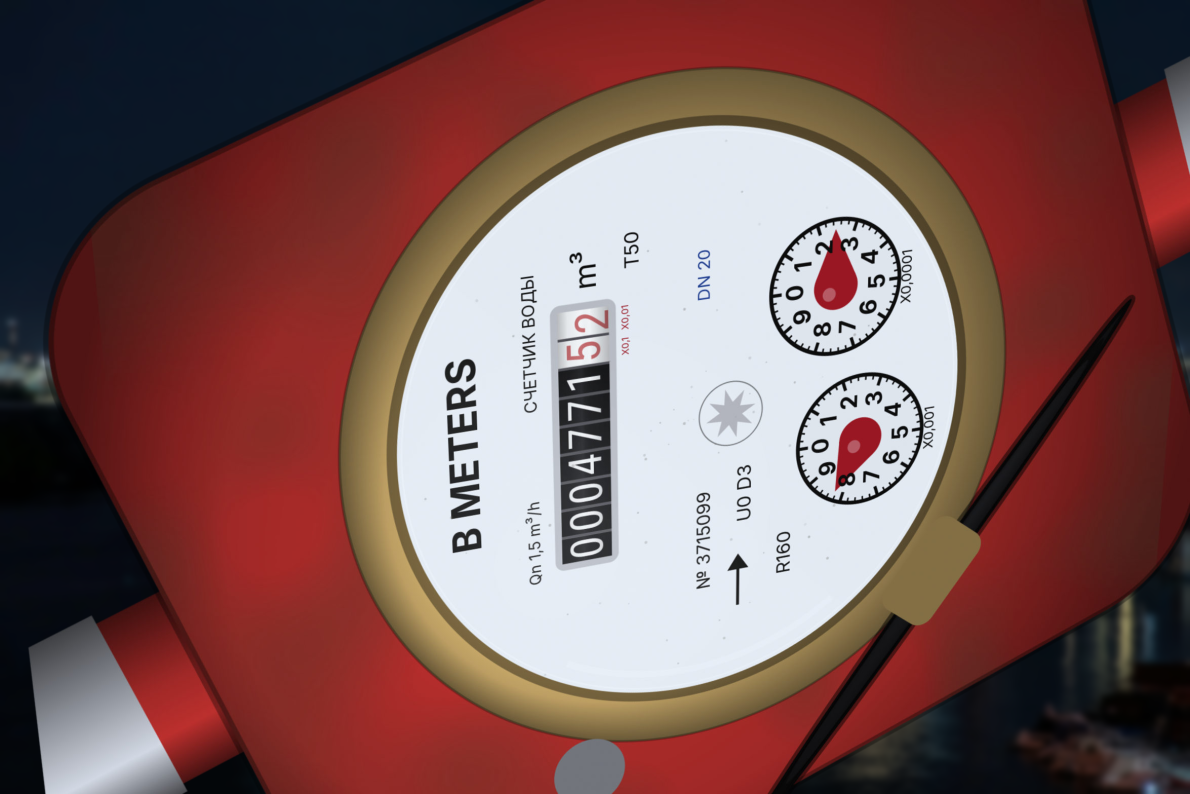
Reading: 4771.5182; m³
